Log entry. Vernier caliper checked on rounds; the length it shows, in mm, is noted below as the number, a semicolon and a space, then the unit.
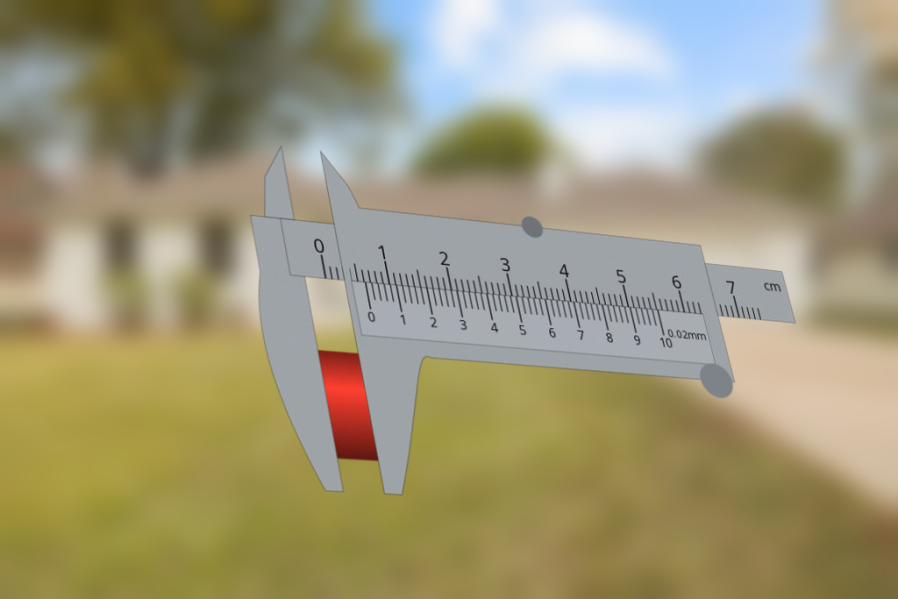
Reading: 6.2; mm
